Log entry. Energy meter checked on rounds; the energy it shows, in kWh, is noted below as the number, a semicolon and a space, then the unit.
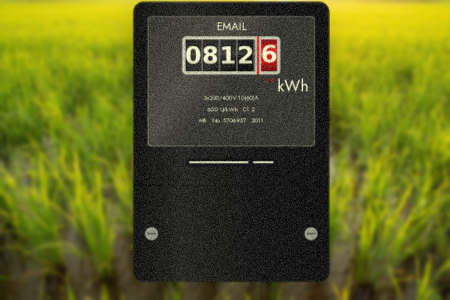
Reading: 812.6; kWh
